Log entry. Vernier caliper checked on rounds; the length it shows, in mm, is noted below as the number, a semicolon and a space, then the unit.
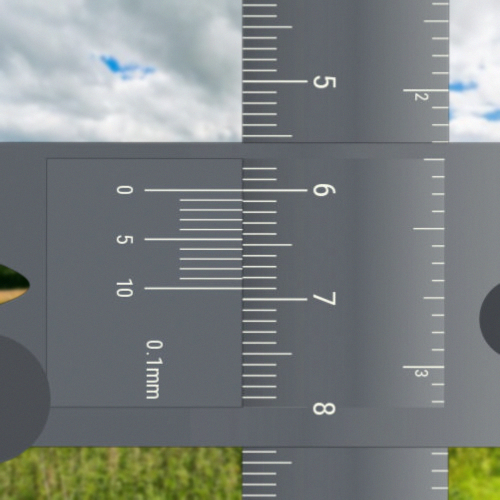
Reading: 60.0; mm
